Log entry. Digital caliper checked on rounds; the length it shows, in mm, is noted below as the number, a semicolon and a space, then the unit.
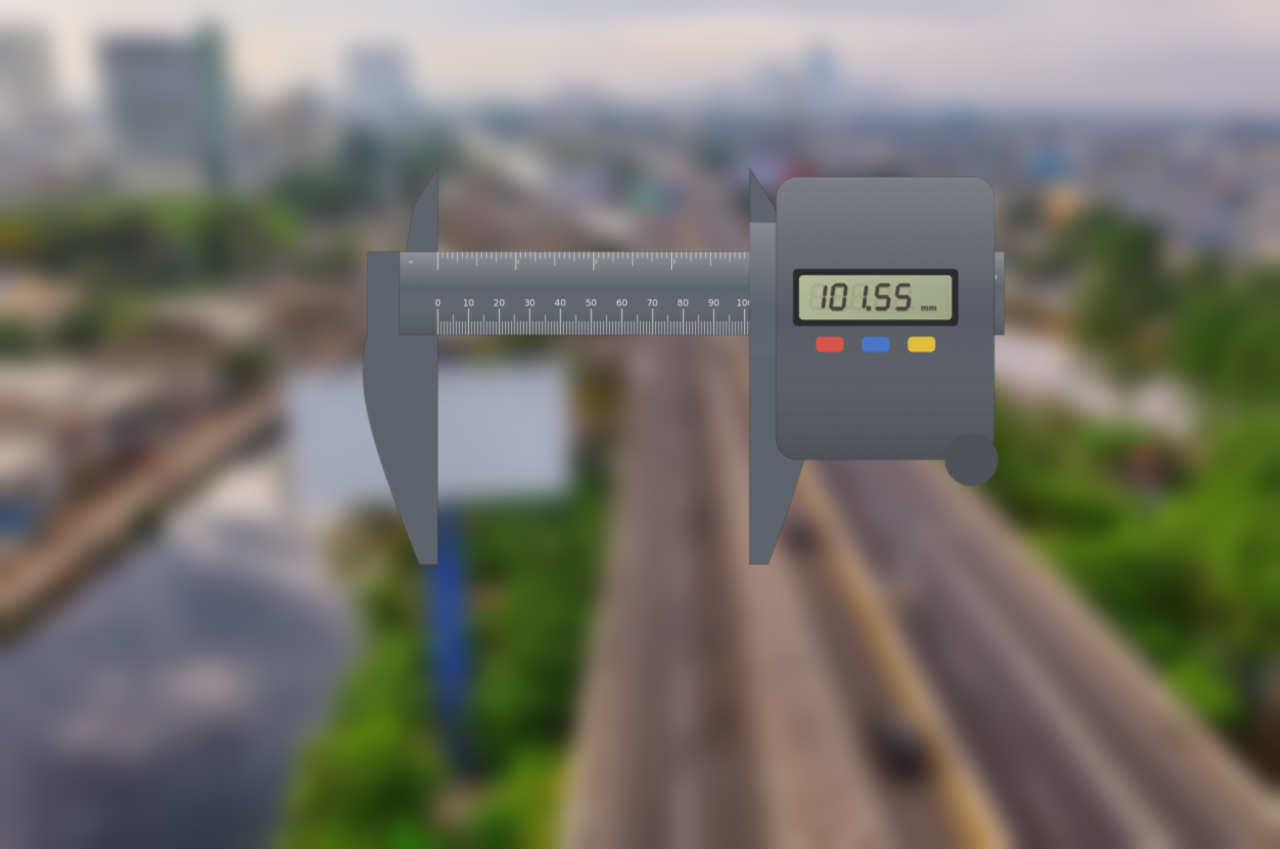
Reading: 101.55; mm
